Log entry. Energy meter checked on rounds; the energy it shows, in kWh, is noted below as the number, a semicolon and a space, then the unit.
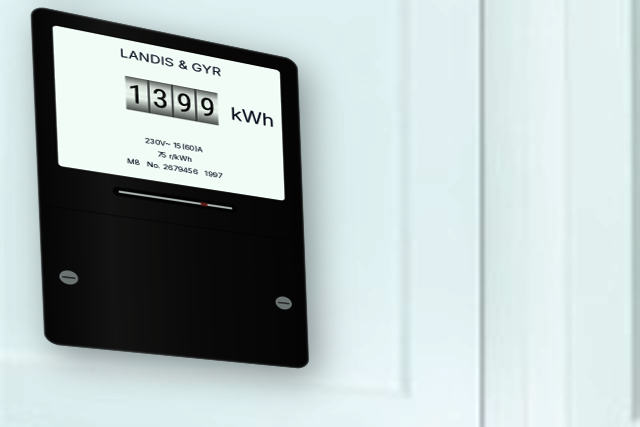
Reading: 1399; kWh
